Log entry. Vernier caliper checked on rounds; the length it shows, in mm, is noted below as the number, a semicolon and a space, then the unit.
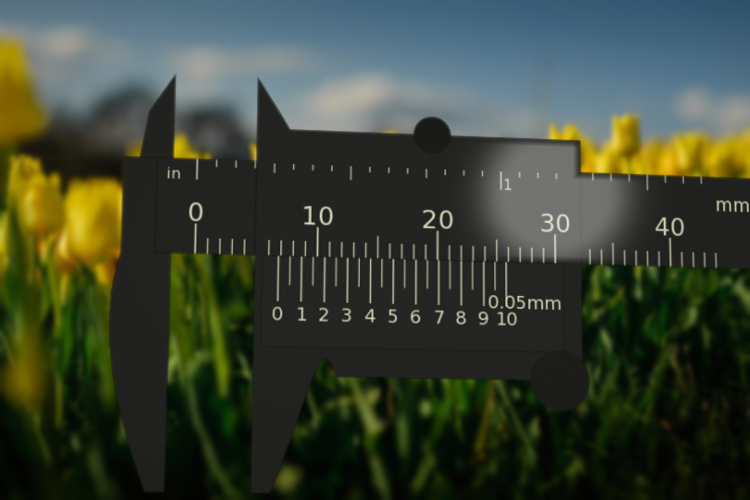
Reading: 6.8; mm
